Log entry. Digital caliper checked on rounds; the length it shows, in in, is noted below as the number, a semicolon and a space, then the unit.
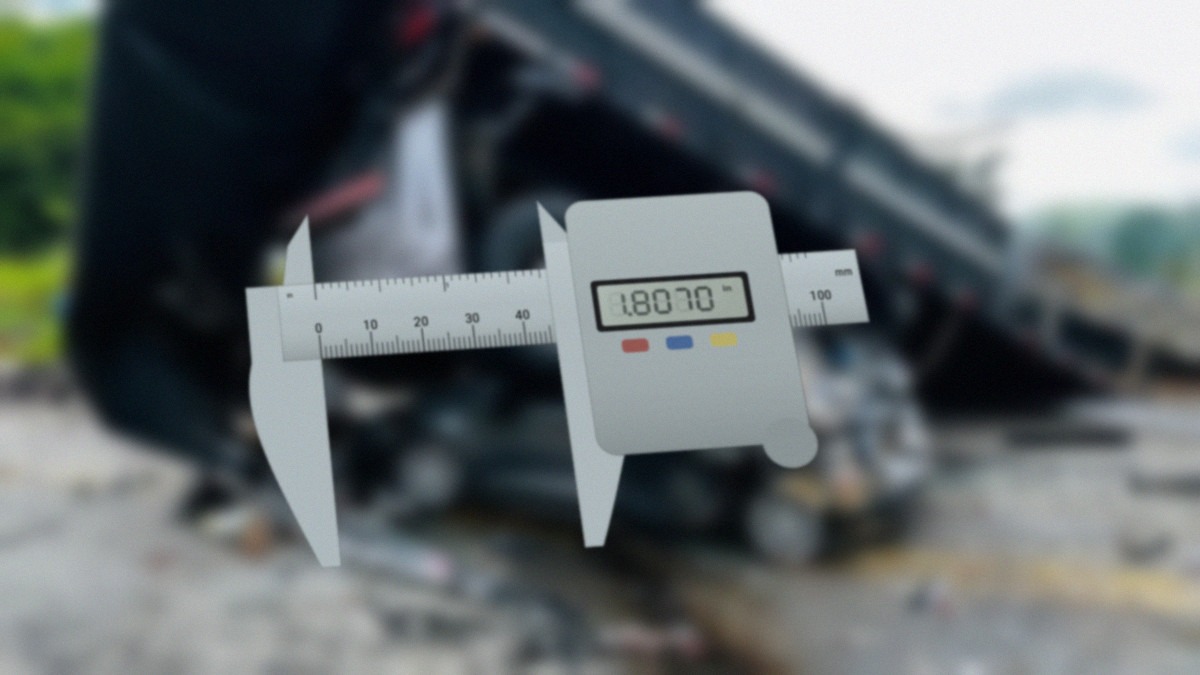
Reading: 1.8070; in
